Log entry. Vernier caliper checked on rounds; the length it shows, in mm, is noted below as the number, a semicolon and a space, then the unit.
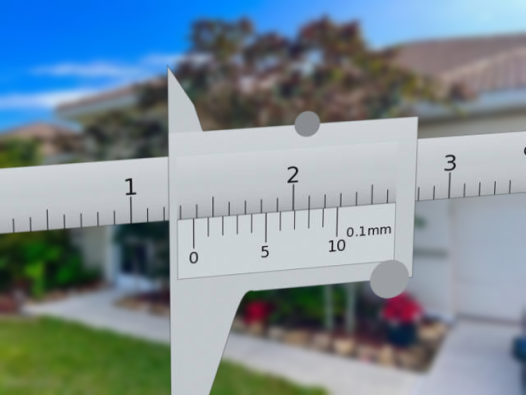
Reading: 13.8; mm
